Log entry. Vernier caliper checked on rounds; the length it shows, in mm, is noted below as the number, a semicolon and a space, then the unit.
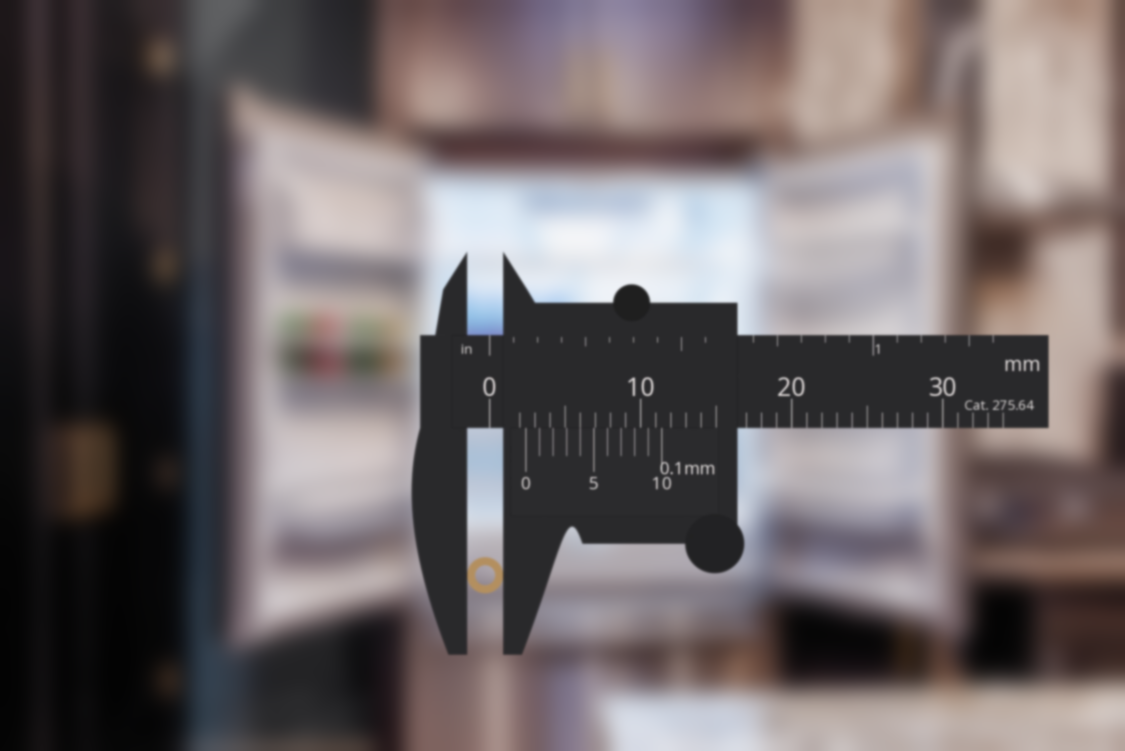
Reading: 2.4; mm
